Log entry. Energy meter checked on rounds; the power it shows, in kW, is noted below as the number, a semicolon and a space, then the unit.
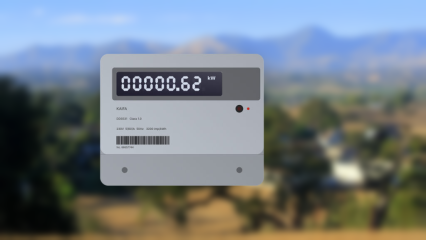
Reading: 0.62; kW
